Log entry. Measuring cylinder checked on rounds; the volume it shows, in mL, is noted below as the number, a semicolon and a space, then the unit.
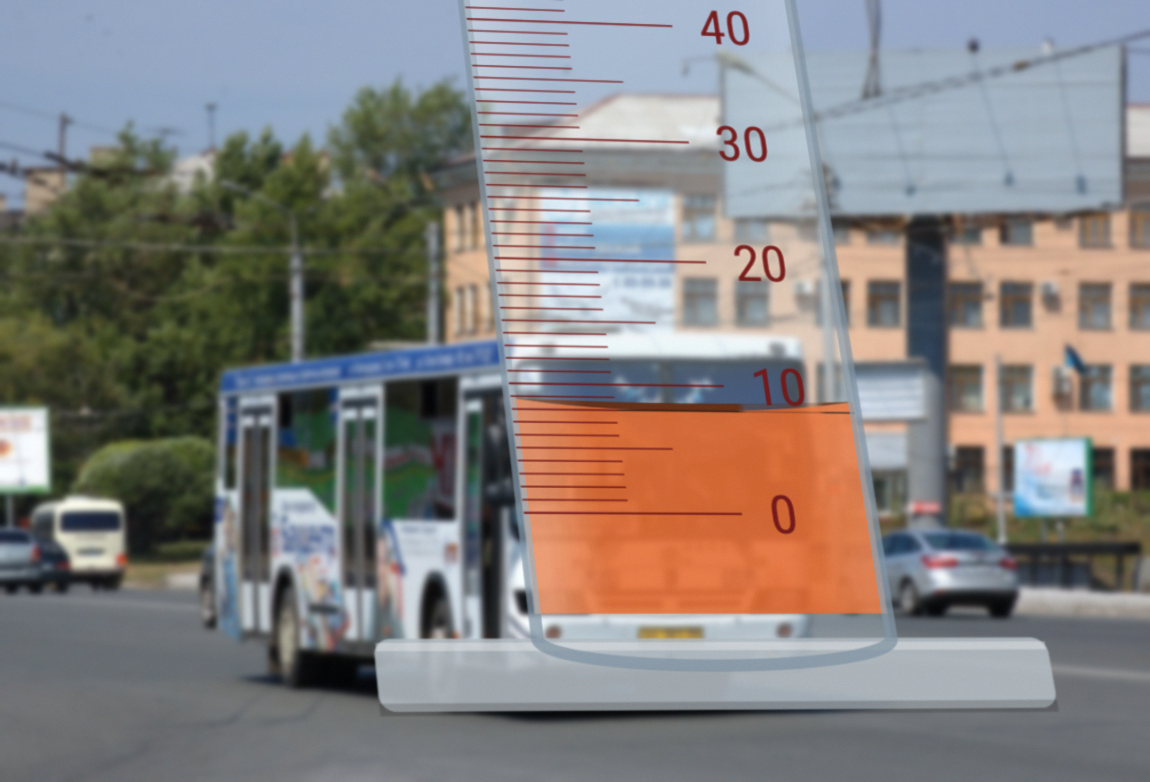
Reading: 8; mL
